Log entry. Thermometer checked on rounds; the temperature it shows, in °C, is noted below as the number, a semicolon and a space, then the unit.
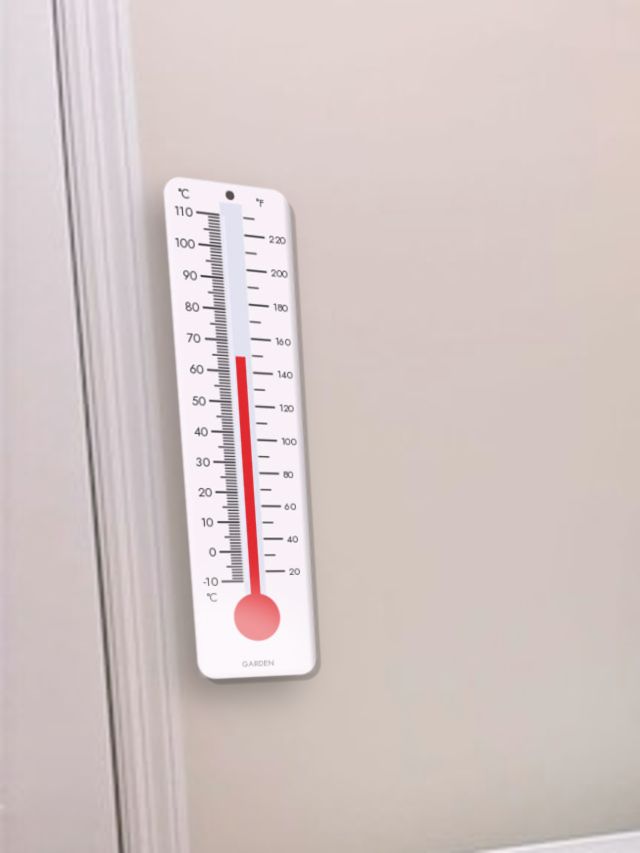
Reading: 65; °C
